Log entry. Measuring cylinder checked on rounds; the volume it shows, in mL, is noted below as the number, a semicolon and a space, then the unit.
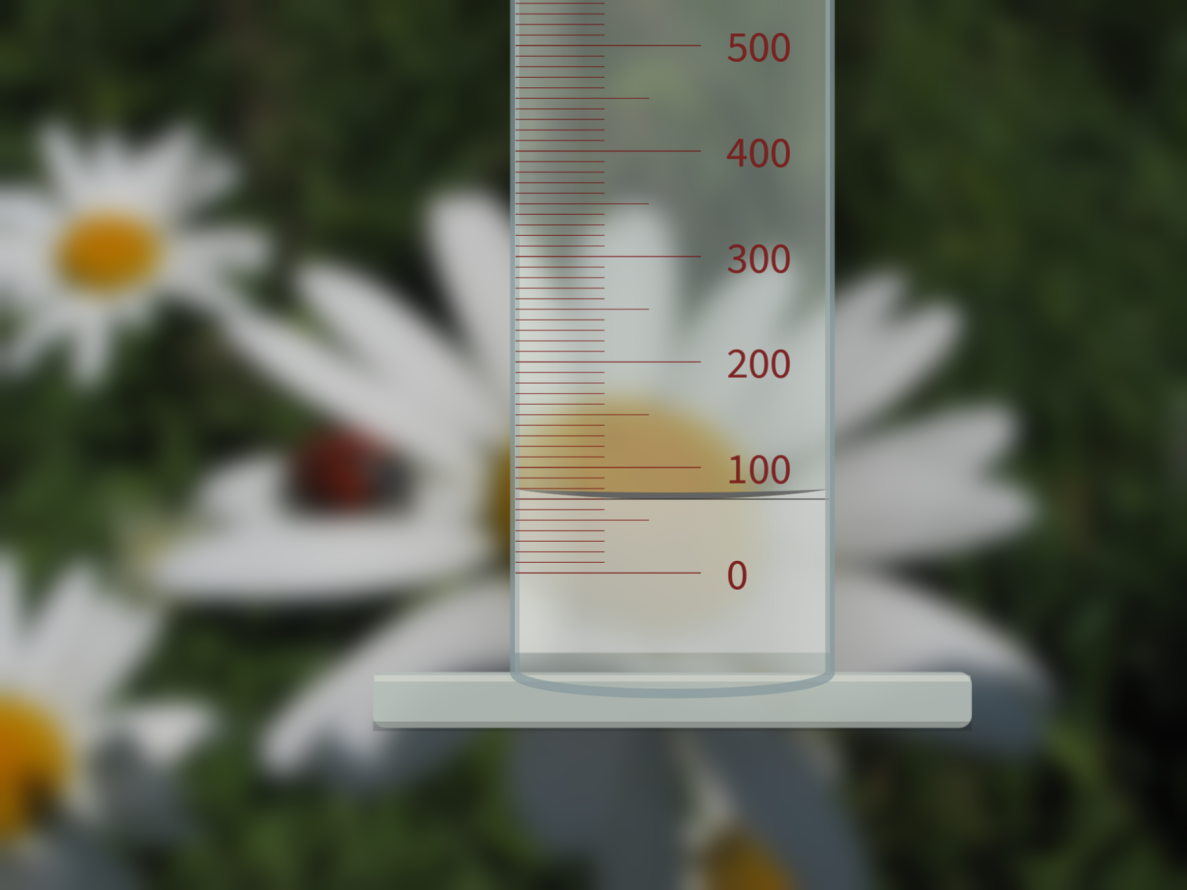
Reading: 70; mL
